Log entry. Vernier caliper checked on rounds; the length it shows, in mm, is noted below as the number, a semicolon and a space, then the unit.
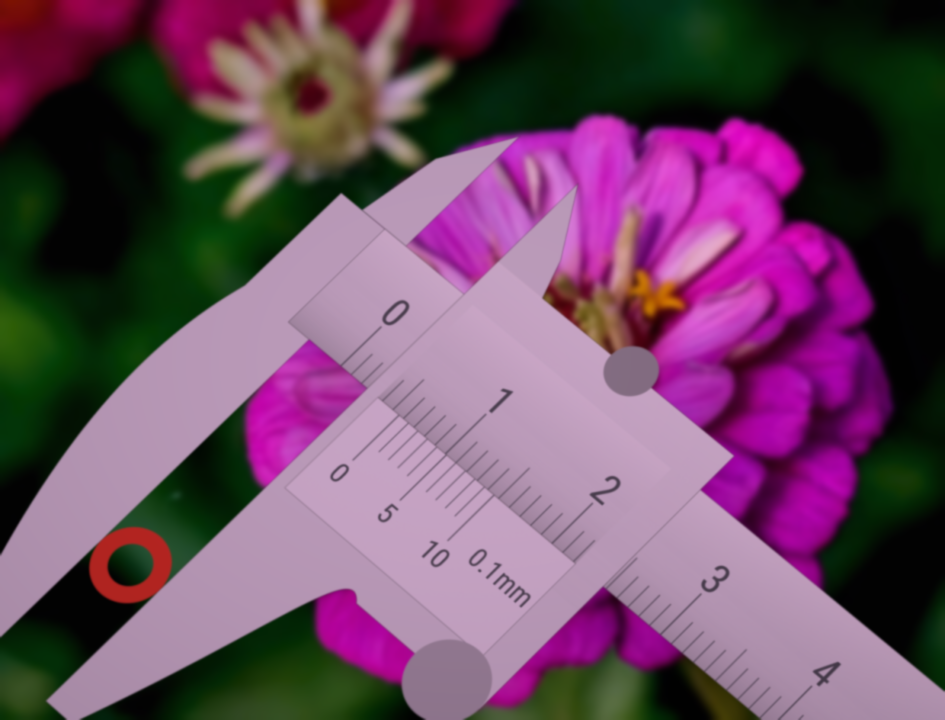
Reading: 5.6; mm
